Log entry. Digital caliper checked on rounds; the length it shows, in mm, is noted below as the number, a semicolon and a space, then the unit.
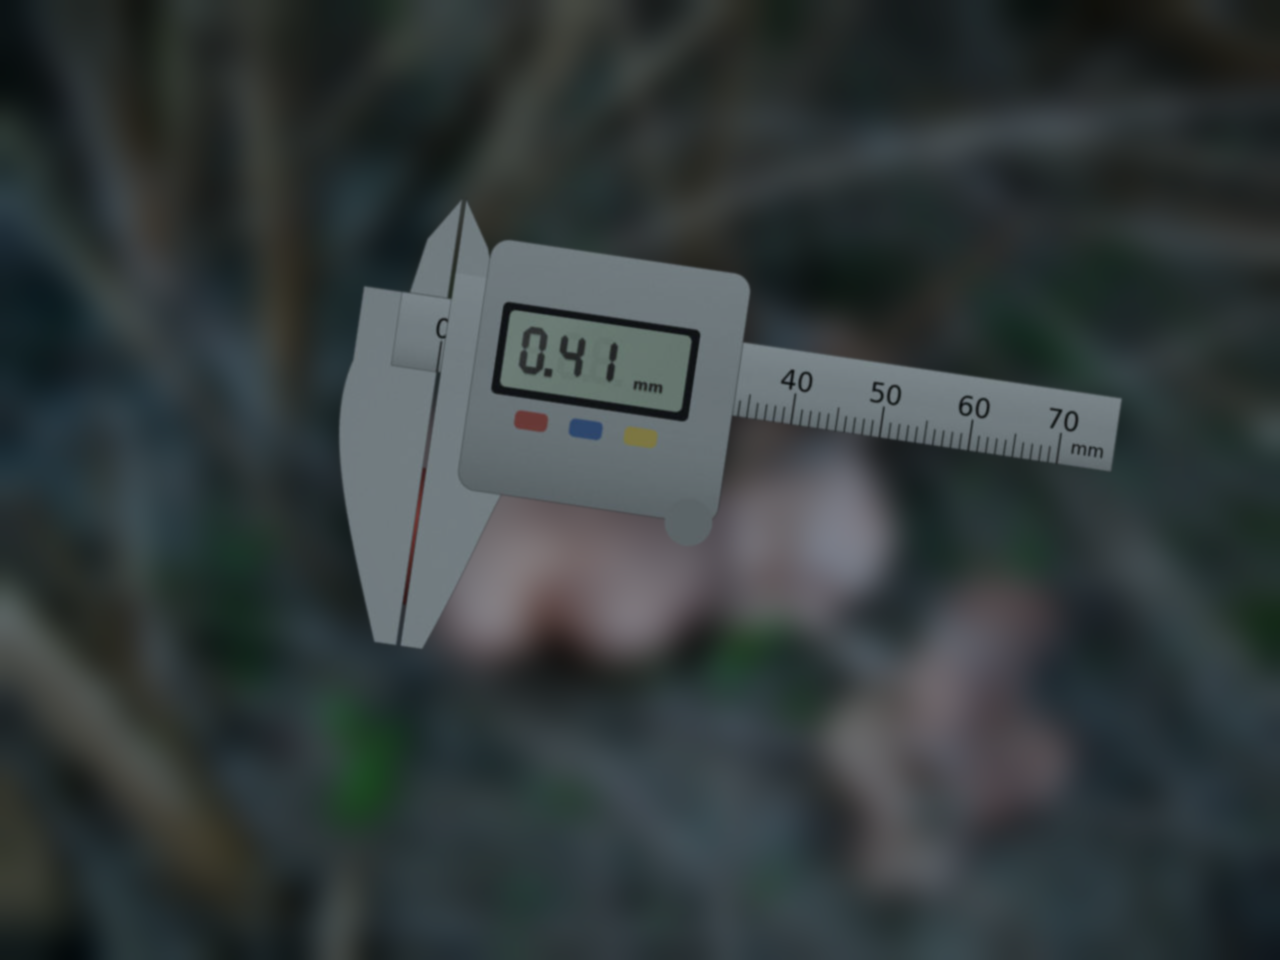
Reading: 0.41; mm
